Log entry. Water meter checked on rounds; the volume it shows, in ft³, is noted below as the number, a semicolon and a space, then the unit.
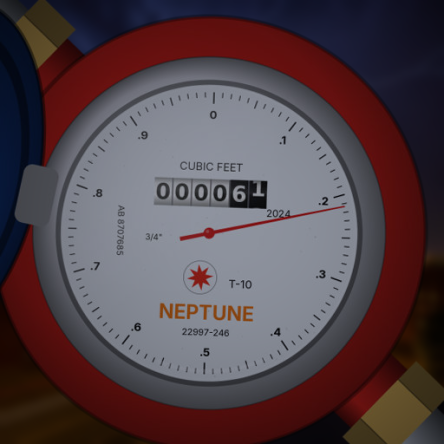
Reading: 61.21; ft³
